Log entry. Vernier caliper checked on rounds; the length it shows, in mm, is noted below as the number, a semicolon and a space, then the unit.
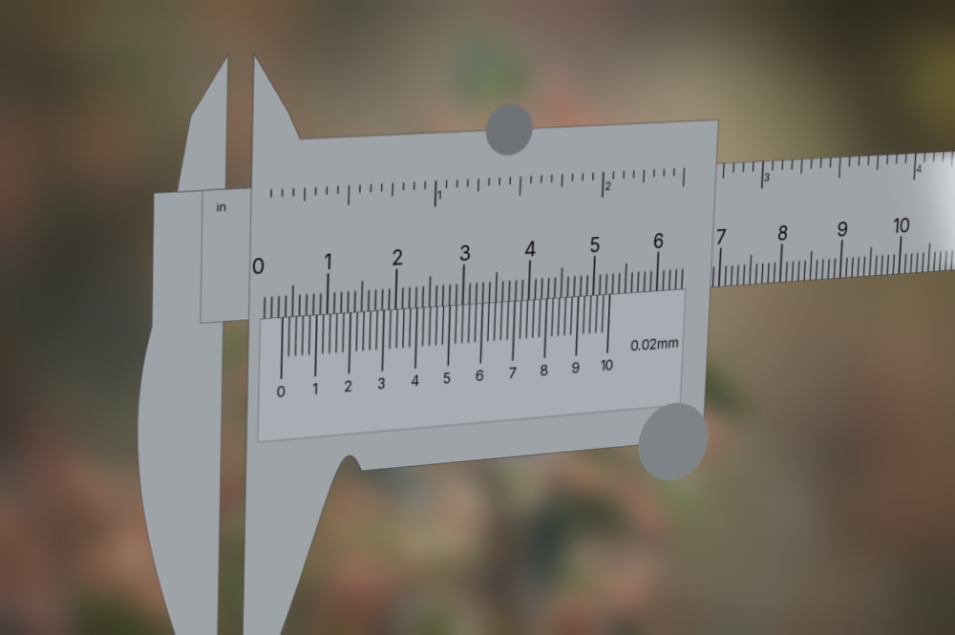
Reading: 3.6; mm
